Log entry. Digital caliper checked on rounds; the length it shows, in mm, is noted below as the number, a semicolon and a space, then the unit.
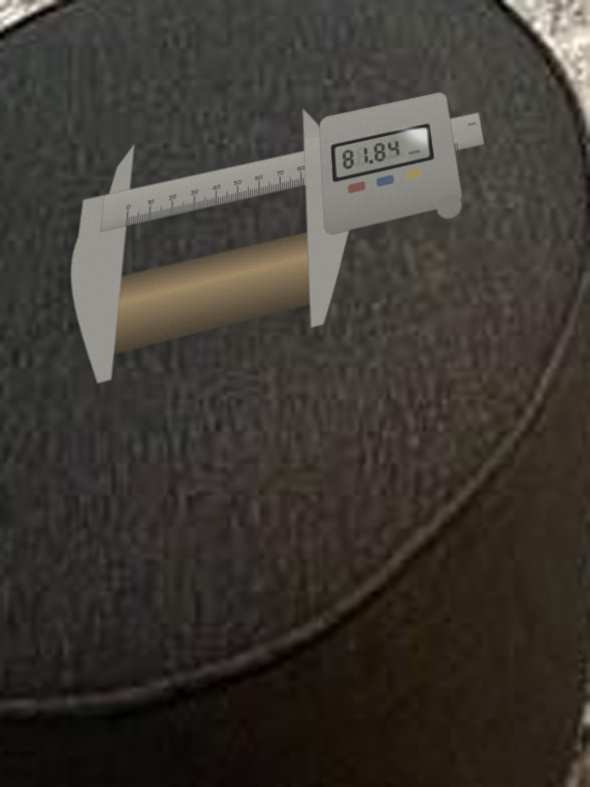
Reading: 81.84; mm
